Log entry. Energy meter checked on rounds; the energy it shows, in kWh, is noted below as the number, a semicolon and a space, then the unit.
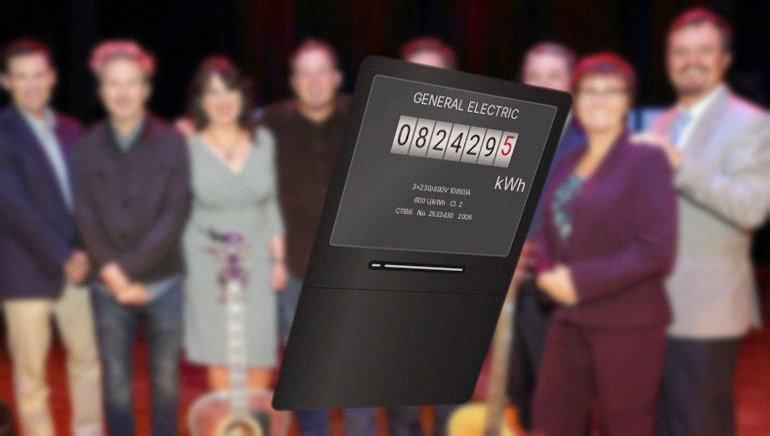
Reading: 82429.5; kWh
